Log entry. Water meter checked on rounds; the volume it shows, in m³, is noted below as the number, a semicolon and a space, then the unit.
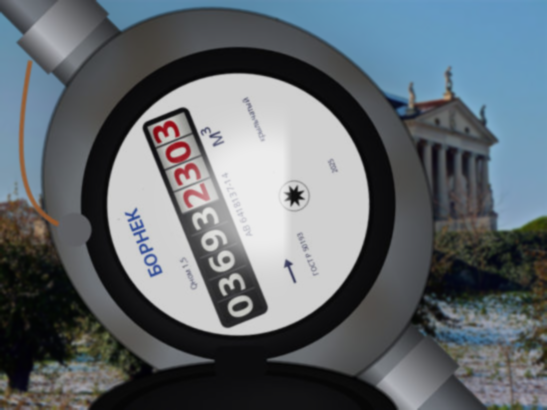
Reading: 3693.2303; m³
